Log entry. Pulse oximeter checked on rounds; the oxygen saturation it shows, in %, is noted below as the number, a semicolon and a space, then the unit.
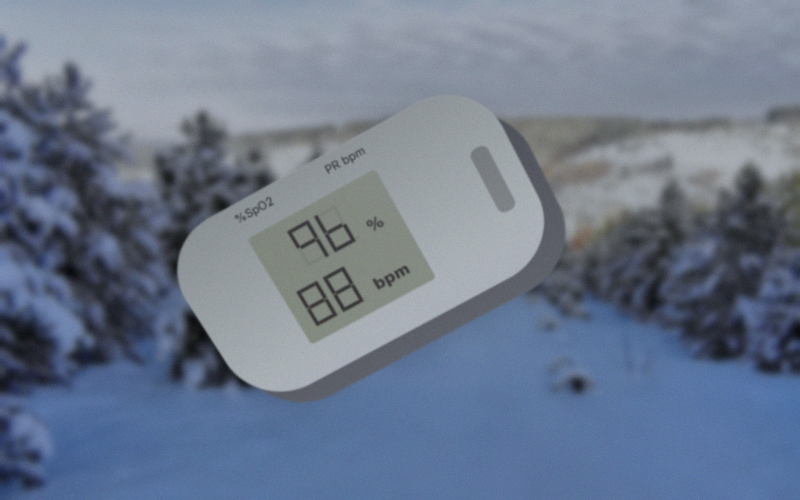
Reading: 96; %
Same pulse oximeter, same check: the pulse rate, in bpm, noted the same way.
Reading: 88; bpm
